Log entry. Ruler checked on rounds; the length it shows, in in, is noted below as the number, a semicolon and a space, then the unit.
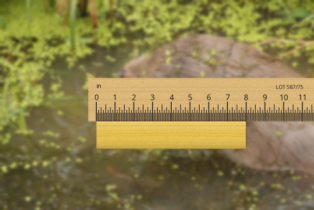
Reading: 8; in
